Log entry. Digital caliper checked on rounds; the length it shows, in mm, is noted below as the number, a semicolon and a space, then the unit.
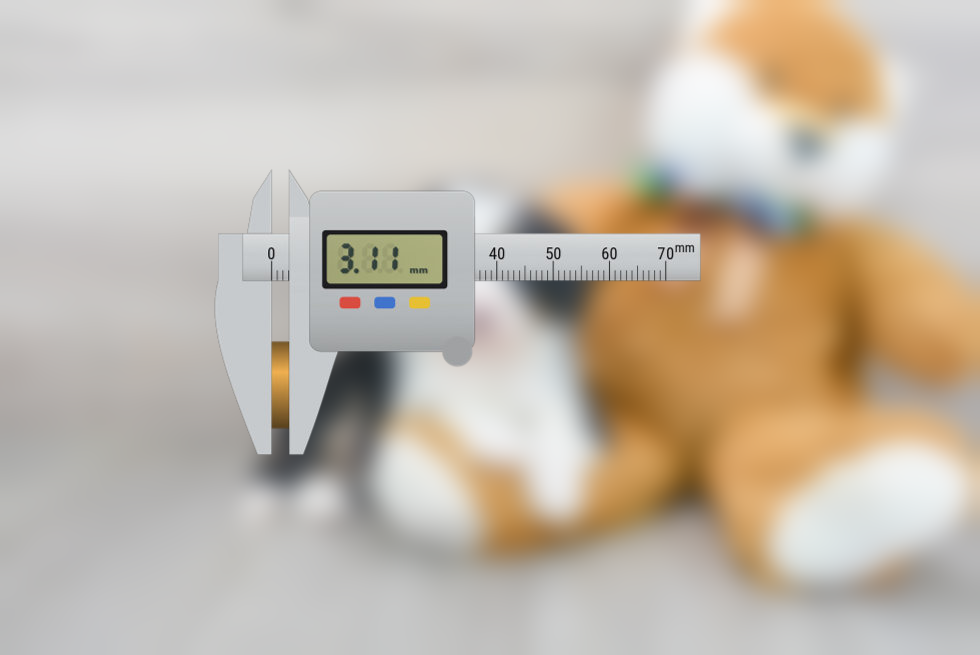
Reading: 3.11; mm
